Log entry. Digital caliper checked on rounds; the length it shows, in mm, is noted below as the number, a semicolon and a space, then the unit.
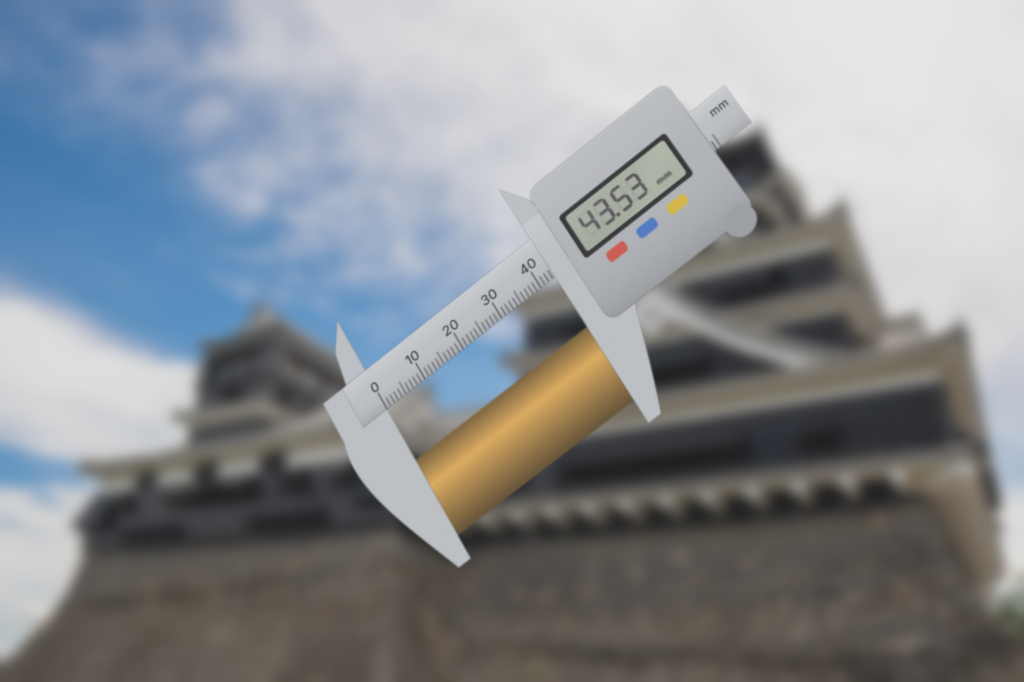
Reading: 43.53; mm
